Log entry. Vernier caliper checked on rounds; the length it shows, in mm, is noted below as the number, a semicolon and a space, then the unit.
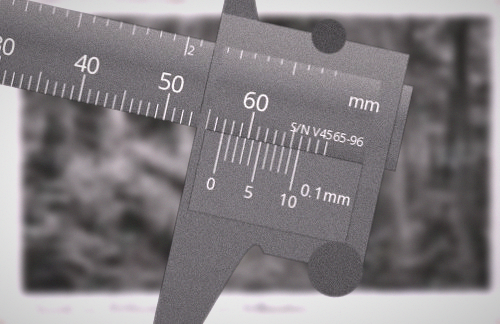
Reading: 57.0; mm
